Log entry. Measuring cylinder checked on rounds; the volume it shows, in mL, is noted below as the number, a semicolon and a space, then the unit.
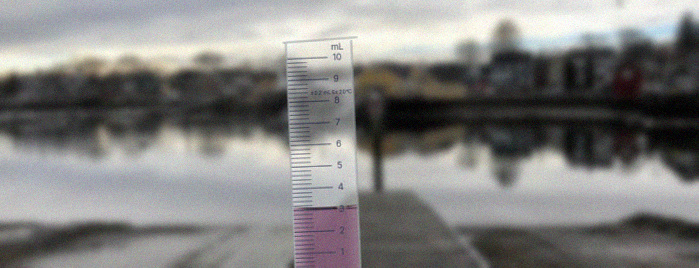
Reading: 3; mL
